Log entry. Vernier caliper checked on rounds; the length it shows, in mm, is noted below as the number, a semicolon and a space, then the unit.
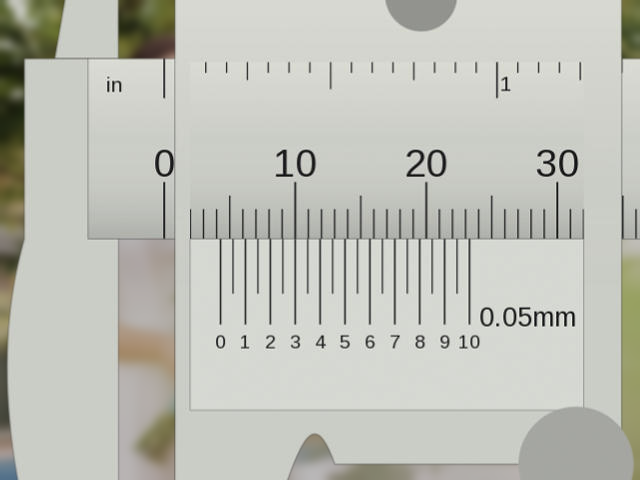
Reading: 4.3; mm
